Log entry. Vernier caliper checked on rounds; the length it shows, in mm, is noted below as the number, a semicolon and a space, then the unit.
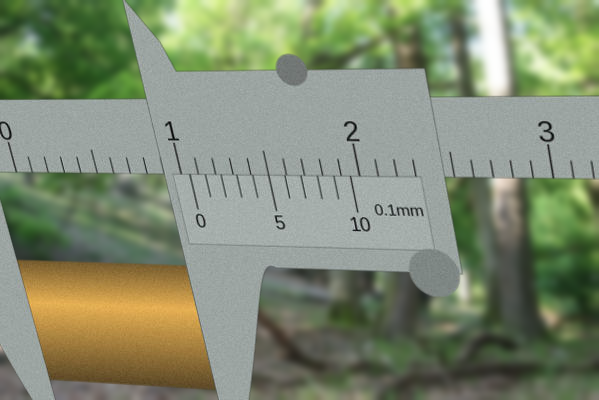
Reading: 10.5; mm
